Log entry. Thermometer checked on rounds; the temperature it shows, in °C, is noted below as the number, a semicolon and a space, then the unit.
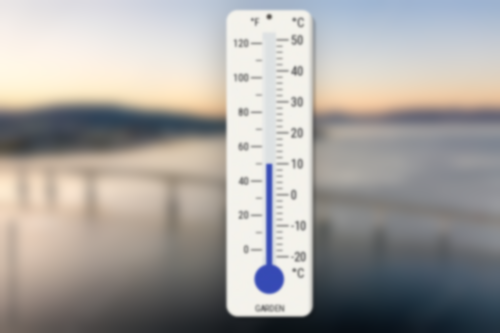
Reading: 10; °C
